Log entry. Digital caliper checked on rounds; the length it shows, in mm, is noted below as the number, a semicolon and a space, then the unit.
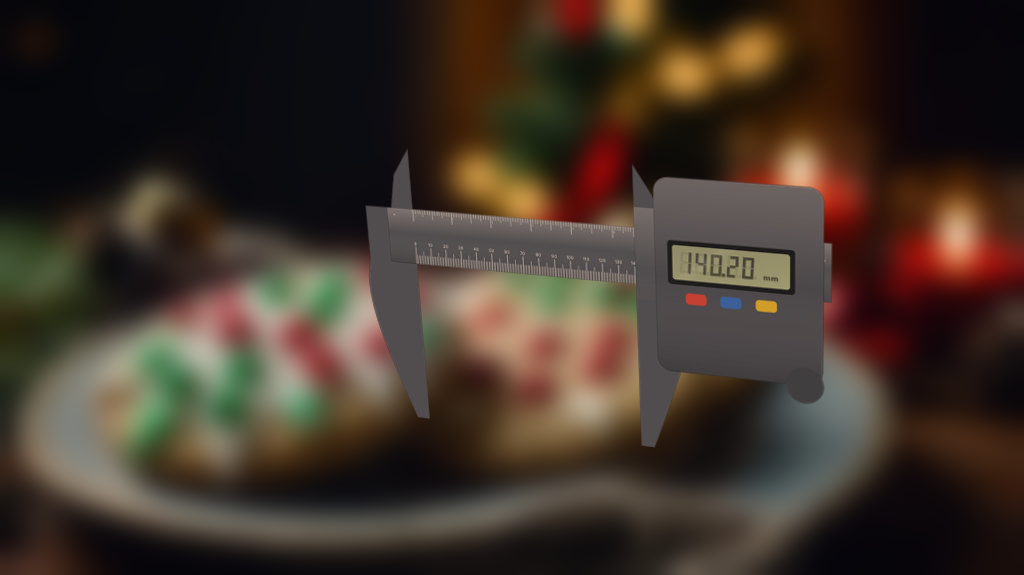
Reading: 140.20; mm
